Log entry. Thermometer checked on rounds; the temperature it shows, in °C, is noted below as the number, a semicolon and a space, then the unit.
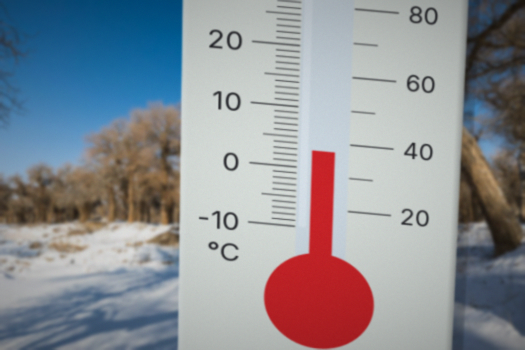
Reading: 3; °C
